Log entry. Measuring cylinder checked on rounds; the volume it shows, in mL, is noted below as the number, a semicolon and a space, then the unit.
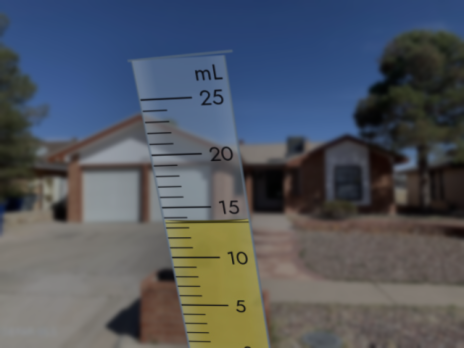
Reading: 13.5; mL
